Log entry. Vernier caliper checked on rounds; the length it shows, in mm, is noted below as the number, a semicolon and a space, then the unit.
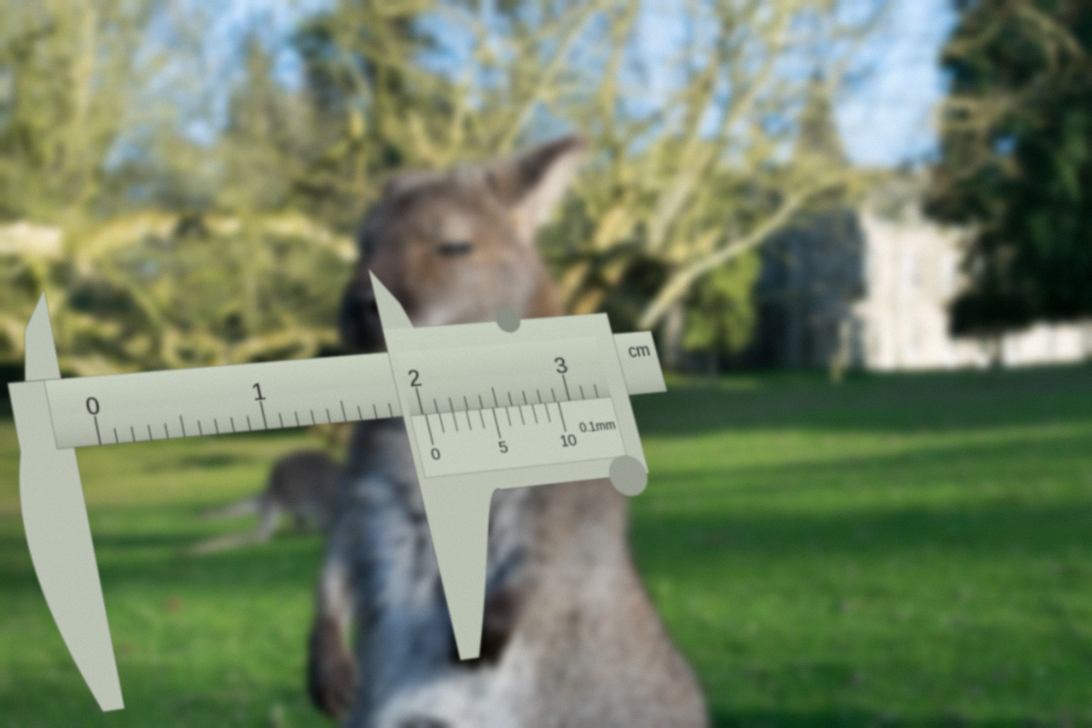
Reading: 20.2; mm
